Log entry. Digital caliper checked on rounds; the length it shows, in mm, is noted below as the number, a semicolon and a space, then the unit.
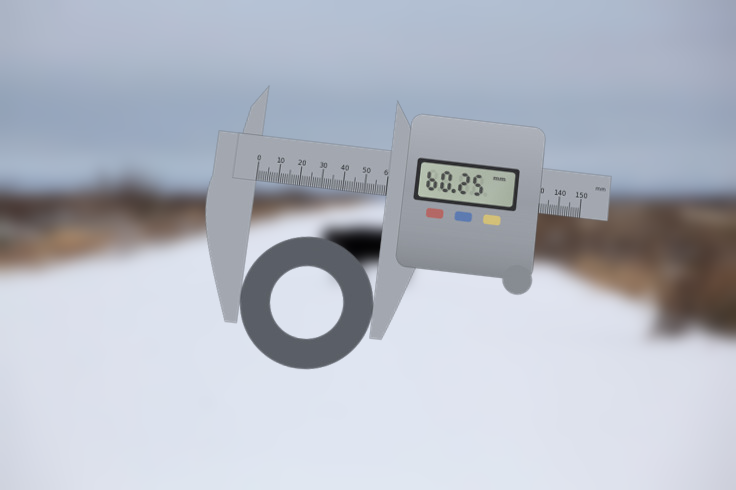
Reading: 60.25; mm
